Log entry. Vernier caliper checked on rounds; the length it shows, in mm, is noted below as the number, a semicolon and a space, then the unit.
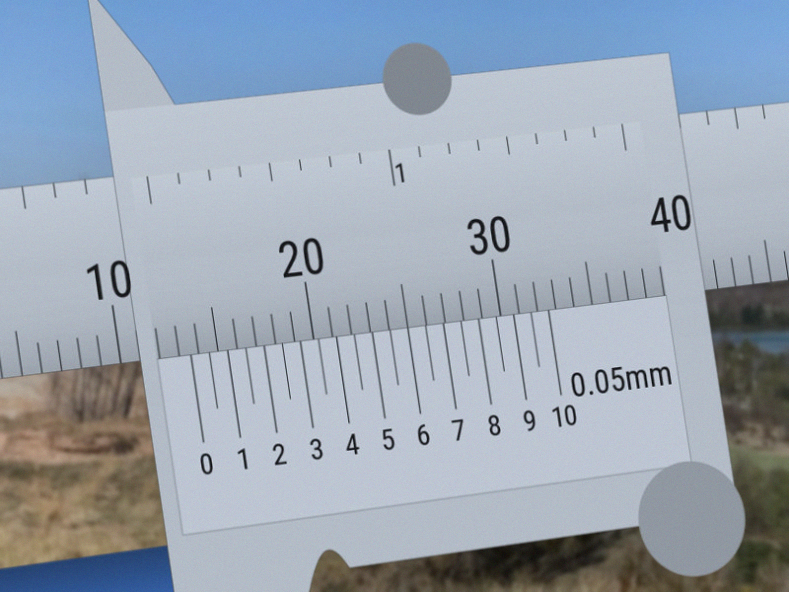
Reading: 13.6; mm
